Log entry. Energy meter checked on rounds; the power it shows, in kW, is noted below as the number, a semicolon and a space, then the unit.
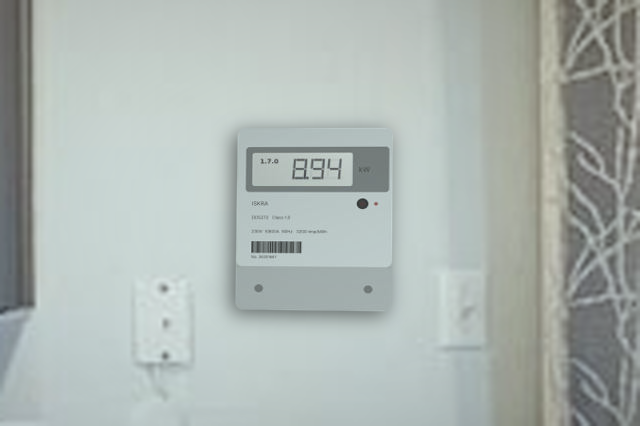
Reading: 8.94; kW
